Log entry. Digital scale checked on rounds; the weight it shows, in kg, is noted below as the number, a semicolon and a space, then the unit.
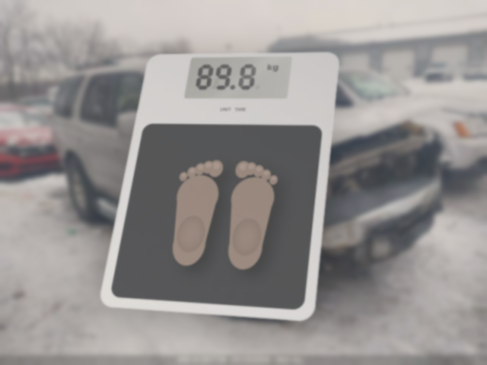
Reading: 89.8; kg
